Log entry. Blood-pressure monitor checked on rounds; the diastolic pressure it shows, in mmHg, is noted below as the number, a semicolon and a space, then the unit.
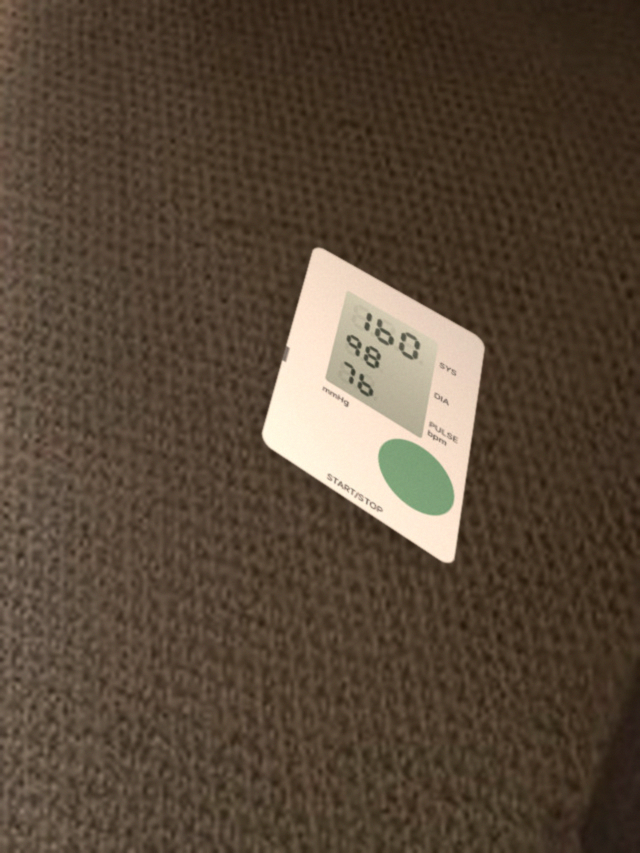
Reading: 98; mmHg
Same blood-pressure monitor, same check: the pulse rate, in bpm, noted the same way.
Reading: 76; bpm
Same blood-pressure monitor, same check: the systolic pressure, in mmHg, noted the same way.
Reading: 160; mmHg
